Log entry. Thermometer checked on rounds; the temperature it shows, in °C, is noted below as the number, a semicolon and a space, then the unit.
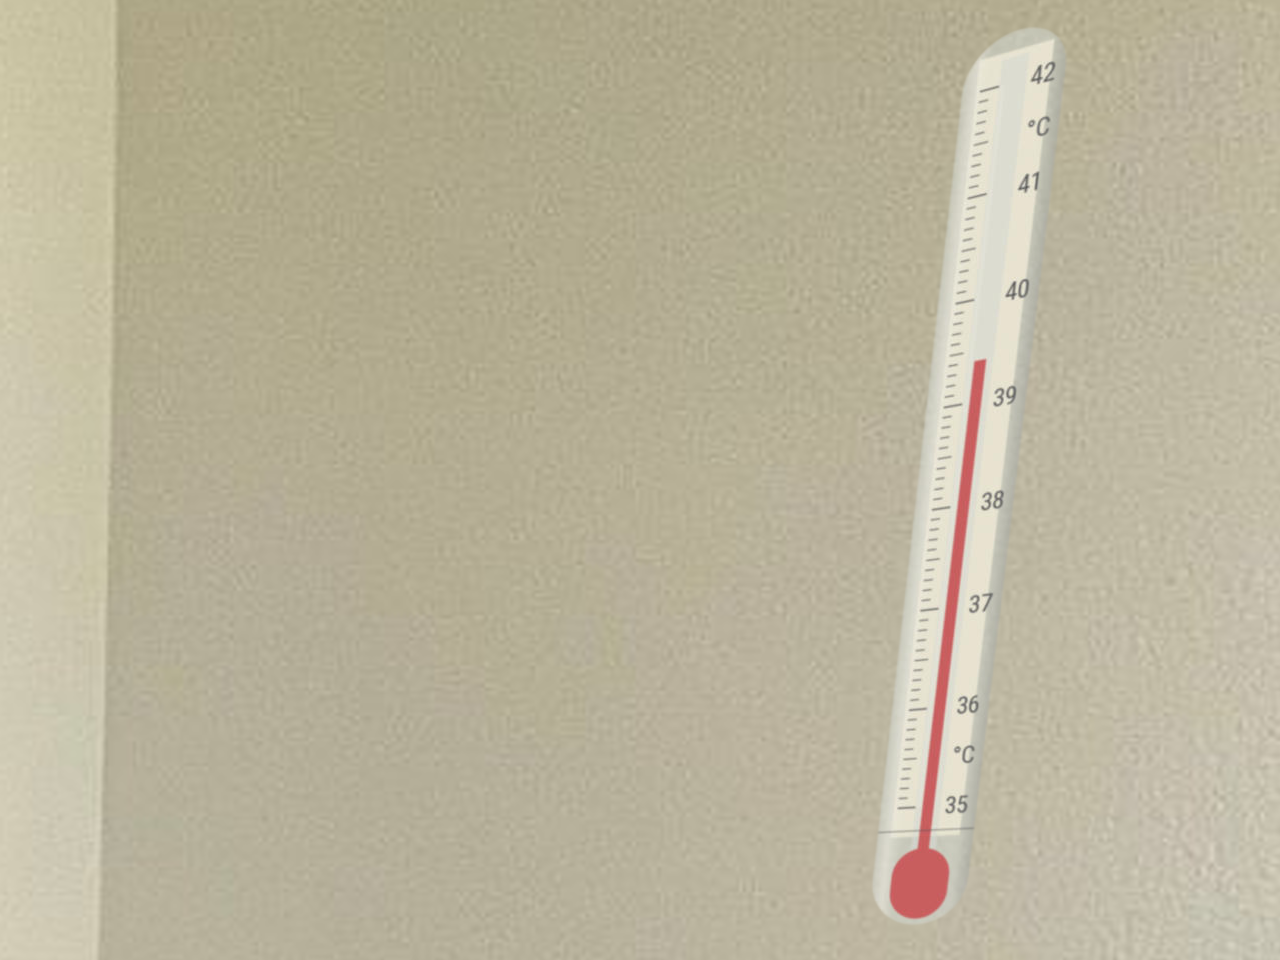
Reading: 39.4; °C
